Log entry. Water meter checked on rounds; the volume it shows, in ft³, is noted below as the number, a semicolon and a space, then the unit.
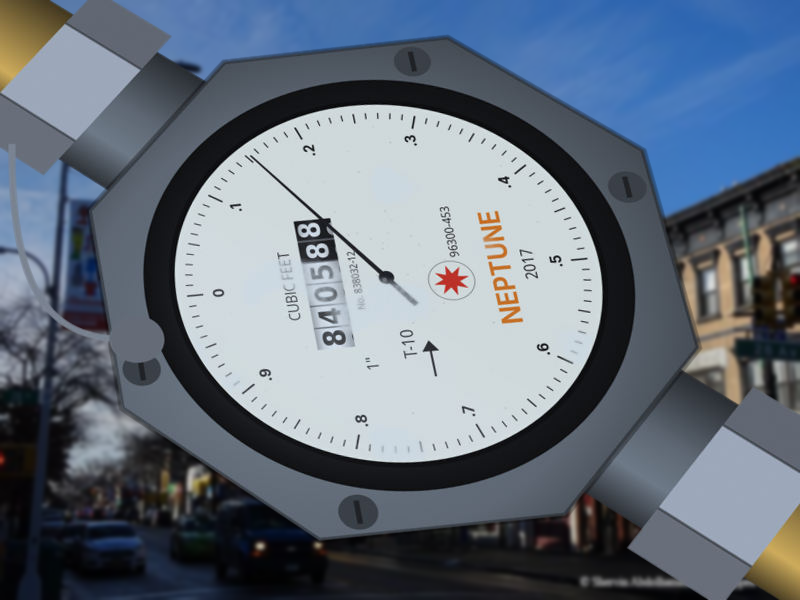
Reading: 840588.15; ft³
